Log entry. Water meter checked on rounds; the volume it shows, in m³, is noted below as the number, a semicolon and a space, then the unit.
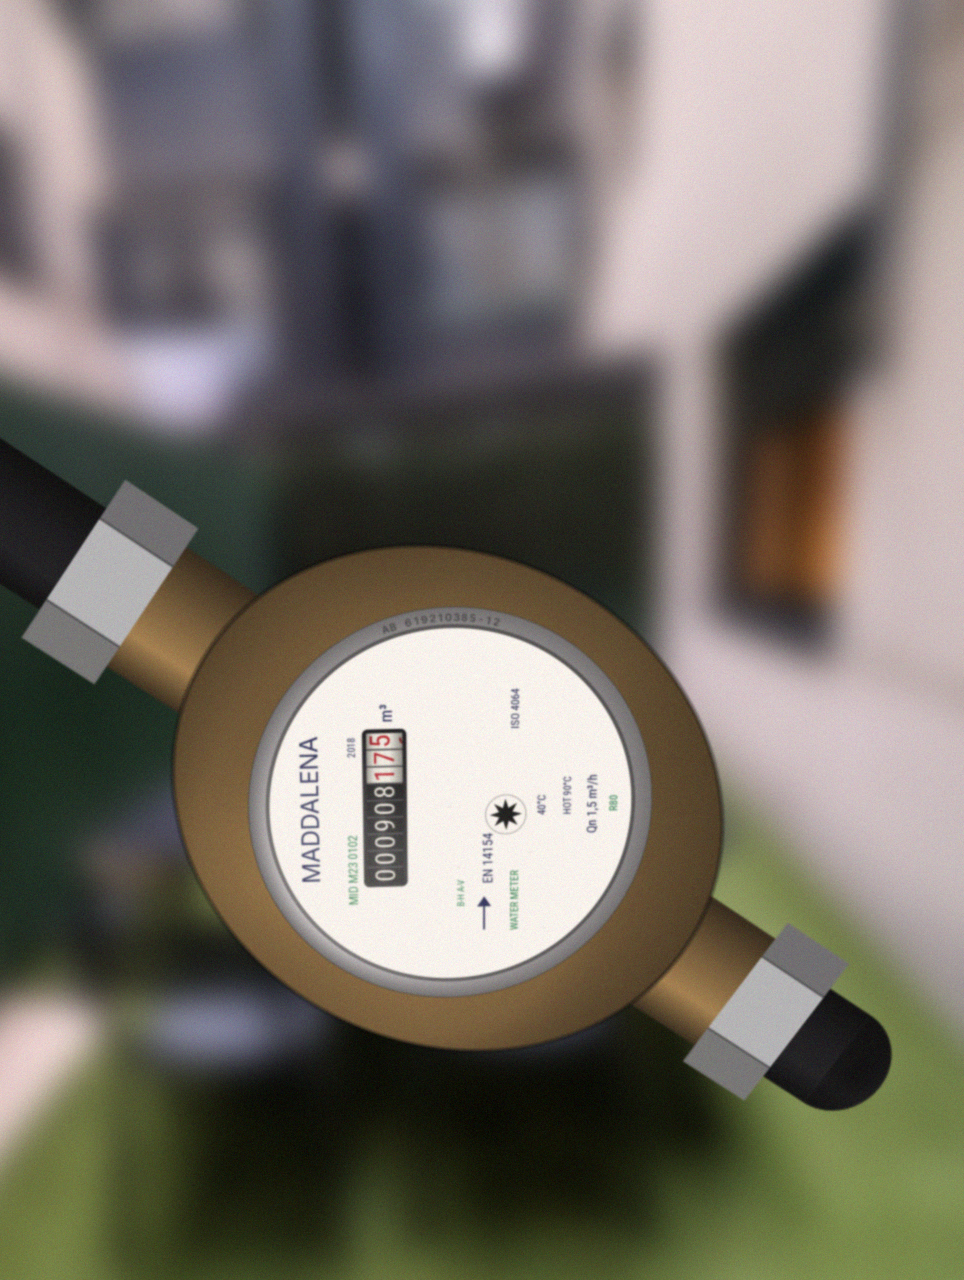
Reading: 908.175; m³
